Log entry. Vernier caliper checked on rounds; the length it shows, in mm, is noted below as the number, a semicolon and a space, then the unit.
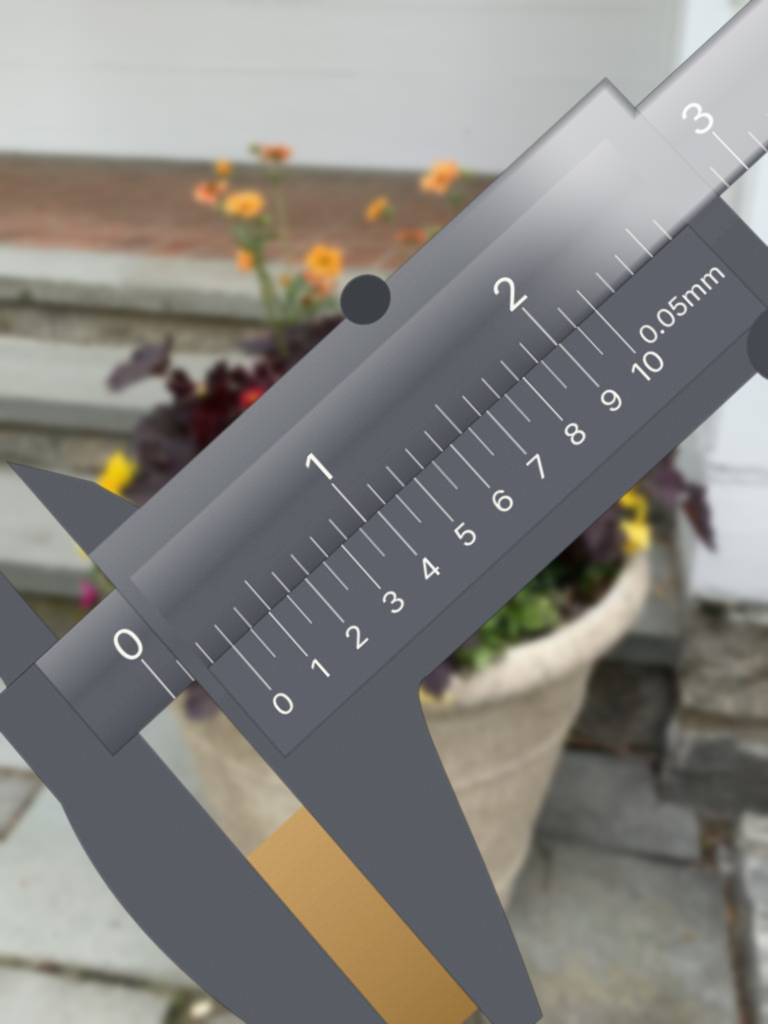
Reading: 3.0; mm
